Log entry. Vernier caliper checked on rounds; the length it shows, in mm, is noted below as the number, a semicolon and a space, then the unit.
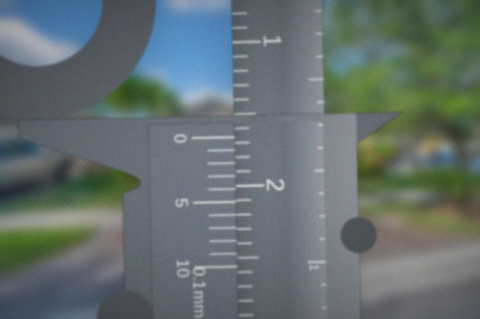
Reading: 16.6; mm
